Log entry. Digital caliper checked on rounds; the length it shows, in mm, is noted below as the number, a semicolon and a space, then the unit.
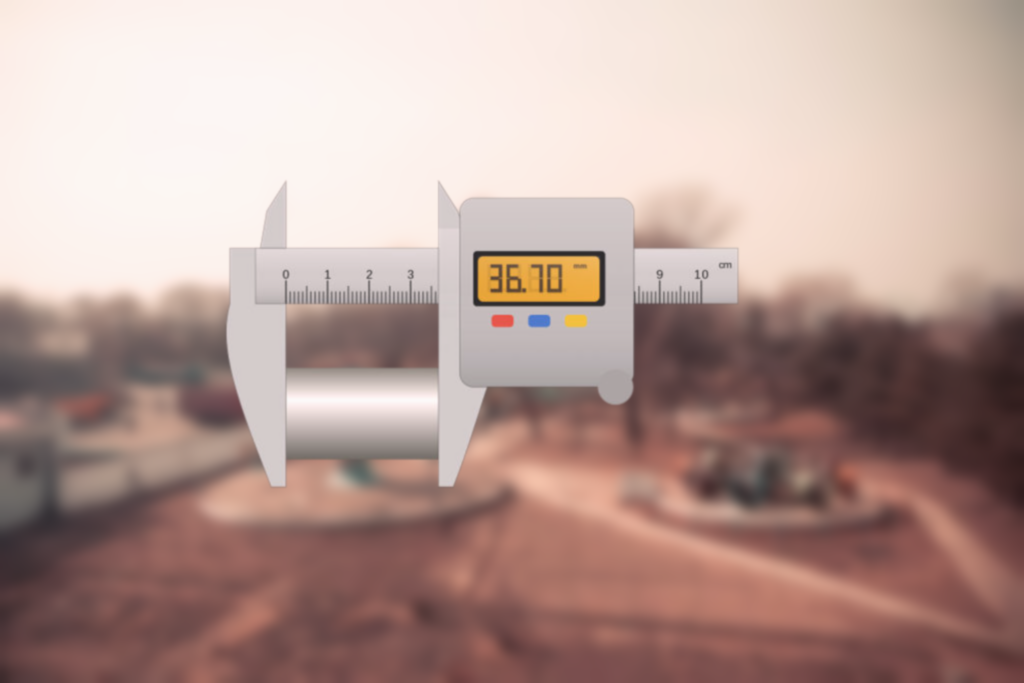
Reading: 36.70; mm
